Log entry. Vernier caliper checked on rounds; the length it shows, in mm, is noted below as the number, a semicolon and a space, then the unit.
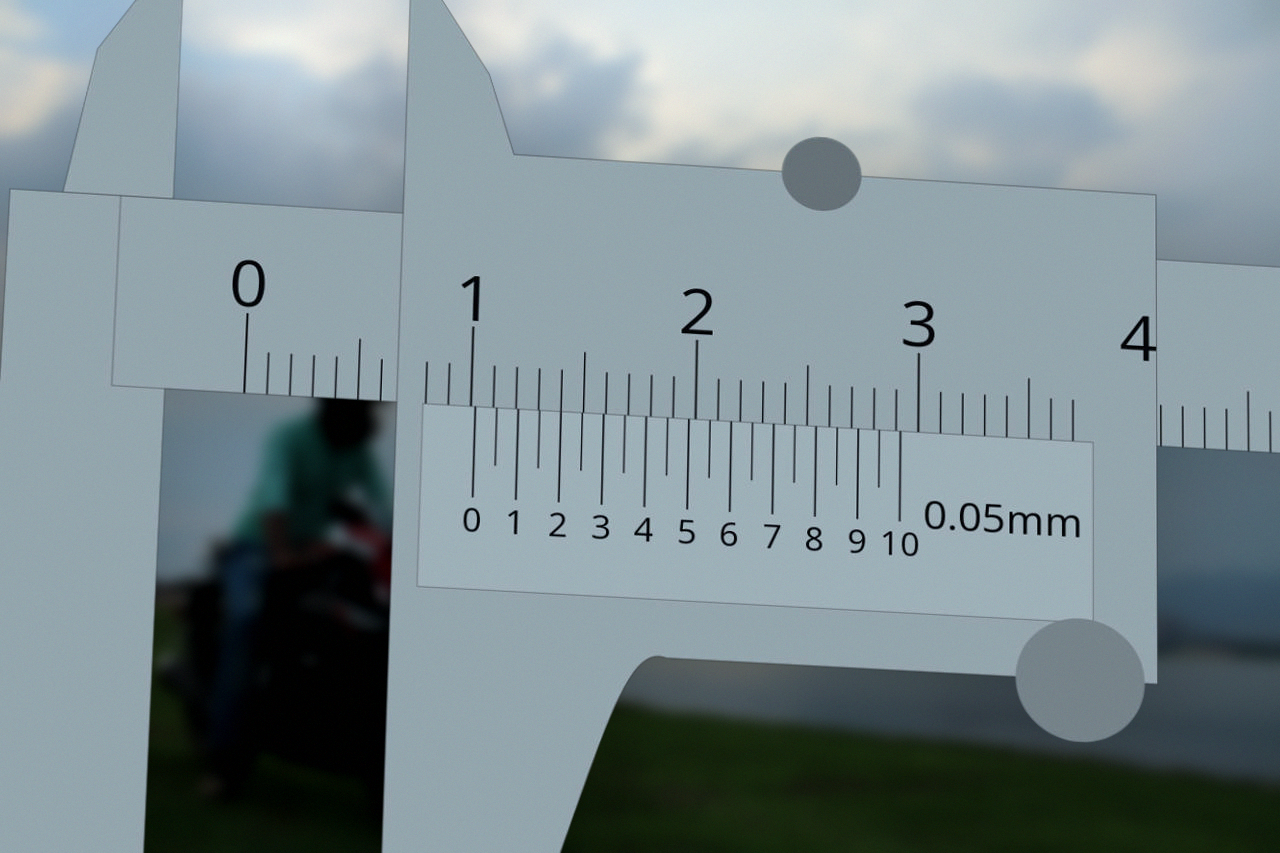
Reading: 10.2; mm
